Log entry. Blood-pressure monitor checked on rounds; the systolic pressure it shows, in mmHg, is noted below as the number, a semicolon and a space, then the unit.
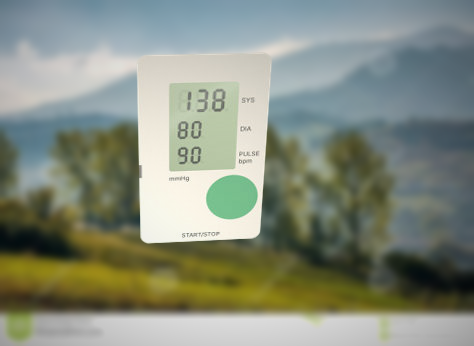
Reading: 138; mmHg
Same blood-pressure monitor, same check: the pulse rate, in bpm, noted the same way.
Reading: 90; bpm
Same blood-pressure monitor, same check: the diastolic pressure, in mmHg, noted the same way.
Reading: 80; mmHg
